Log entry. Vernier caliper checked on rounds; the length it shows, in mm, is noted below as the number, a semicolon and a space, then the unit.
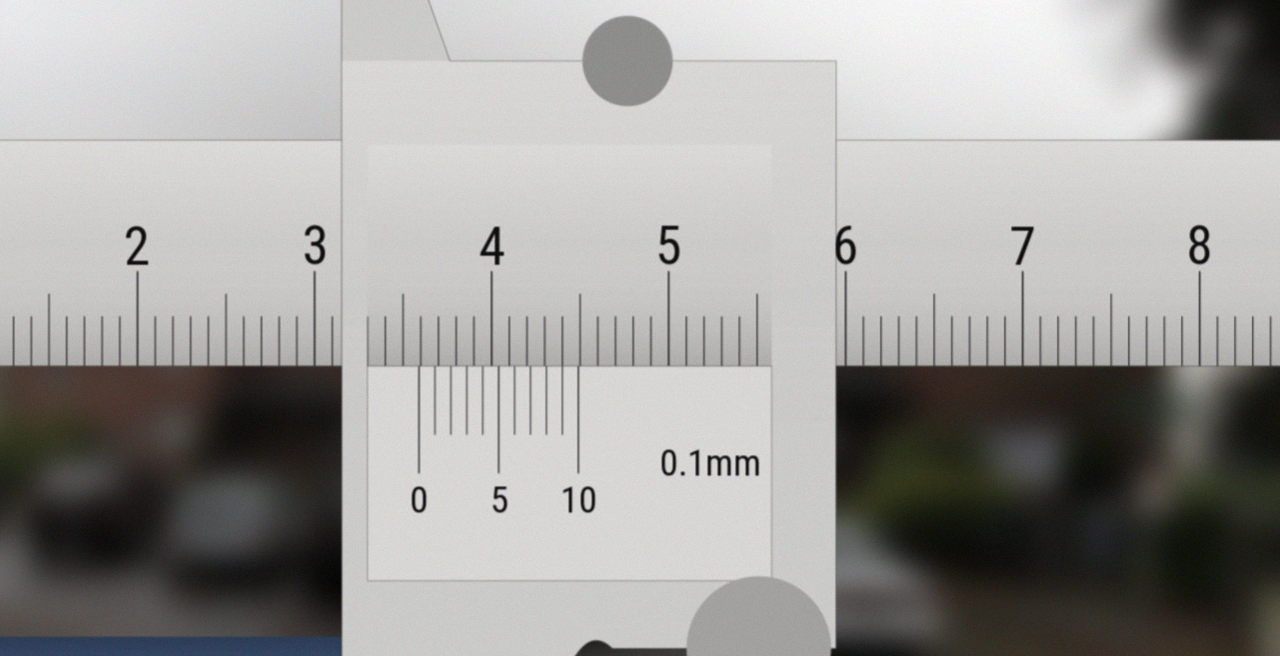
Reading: 35.9; mm
